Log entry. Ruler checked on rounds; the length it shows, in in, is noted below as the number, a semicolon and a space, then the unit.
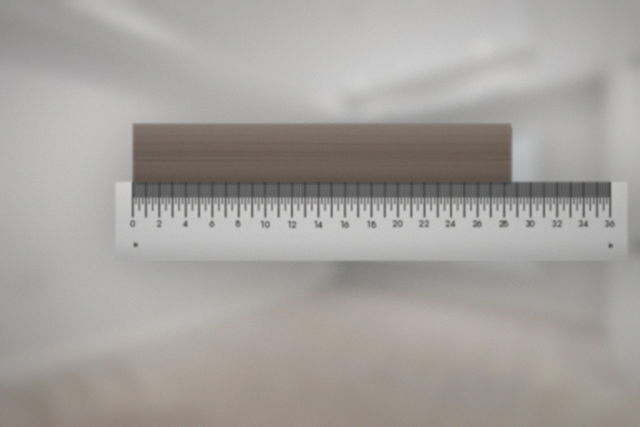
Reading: 28.5; in
